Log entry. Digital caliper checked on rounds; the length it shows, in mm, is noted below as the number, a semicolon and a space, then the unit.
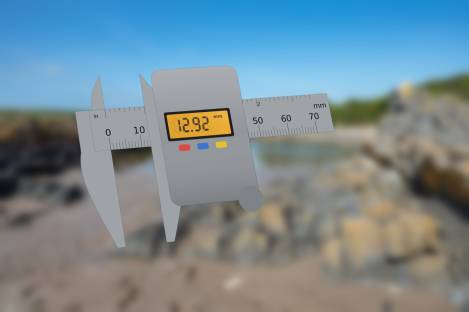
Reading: 12.92; mm
